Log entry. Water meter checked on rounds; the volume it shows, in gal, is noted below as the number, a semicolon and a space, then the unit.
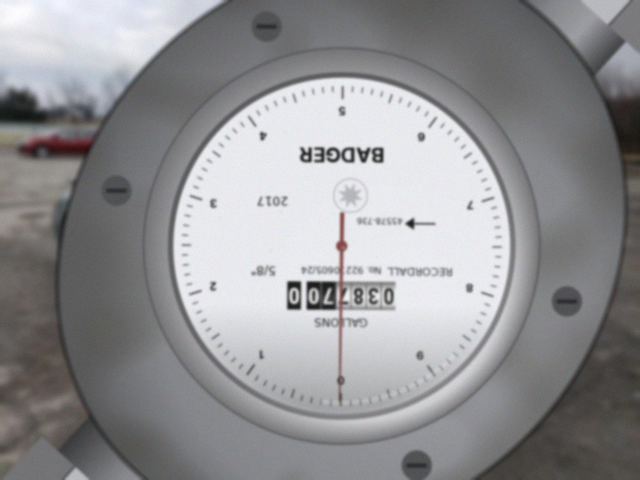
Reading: 387700.0; gal
